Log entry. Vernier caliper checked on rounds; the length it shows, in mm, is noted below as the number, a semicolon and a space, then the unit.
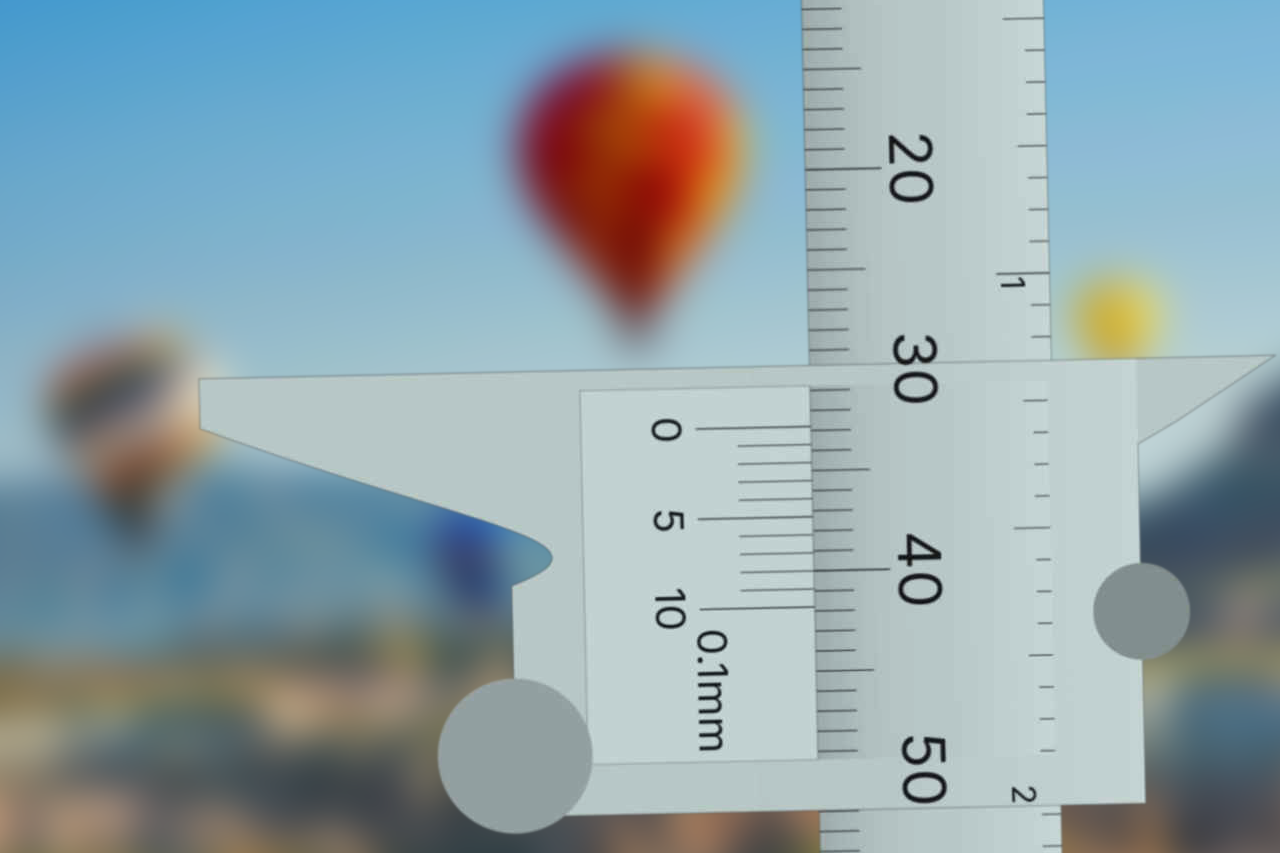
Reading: 32.8; mm
